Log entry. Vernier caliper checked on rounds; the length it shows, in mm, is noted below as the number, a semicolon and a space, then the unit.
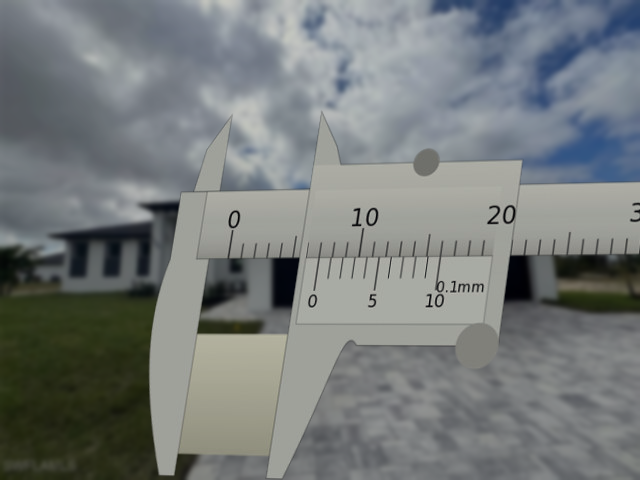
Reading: 7.0; mm
